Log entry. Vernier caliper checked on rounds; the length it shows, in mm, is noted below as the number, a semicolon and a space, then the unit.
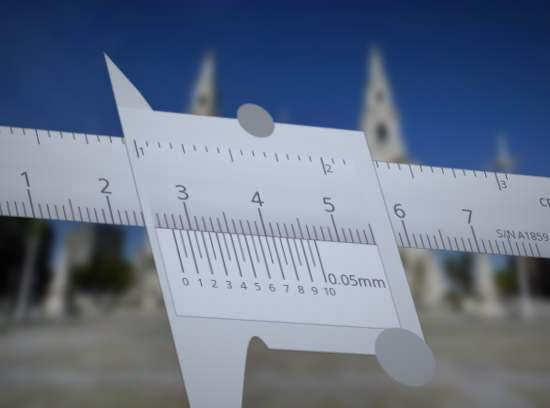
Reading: 27.6; mm
